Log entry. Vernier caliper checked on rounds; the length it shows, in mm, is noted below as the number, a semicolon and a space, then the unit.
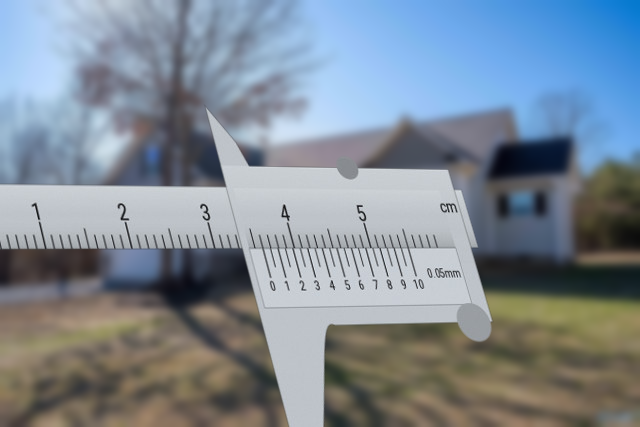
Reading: 36.0; mm
